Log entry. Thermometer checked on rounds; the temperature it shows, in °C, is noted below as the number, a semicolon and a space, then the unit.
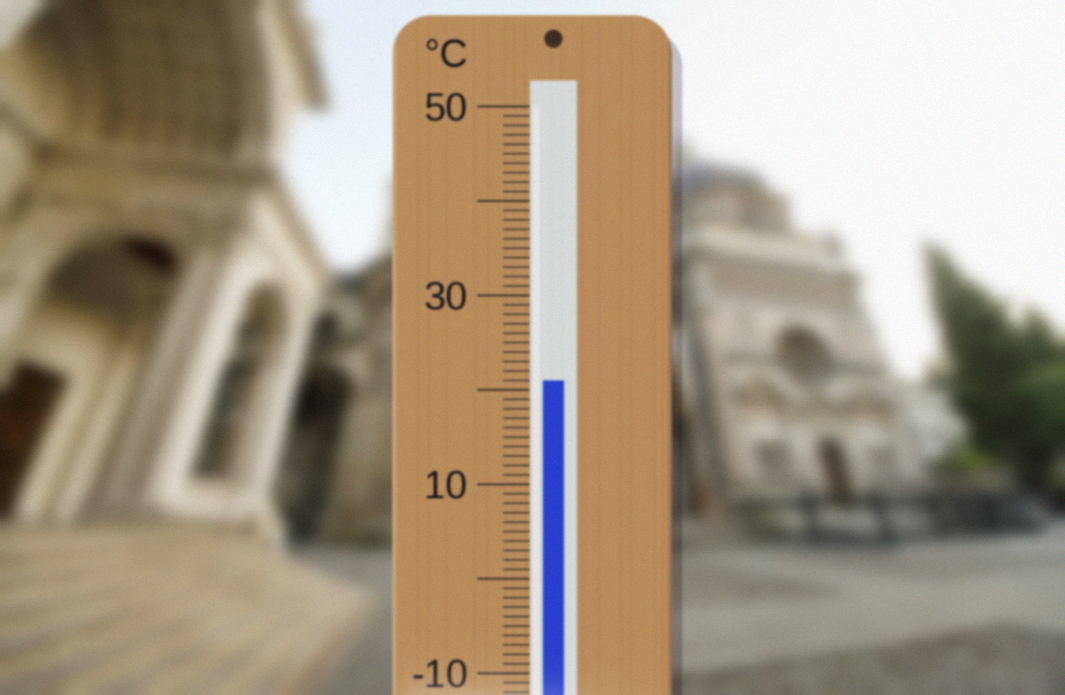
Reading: 21; °C
